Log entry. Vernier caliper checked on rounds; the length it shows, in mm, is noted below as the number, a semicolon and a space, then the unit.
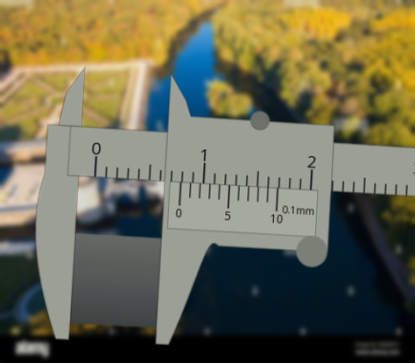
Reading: 7.9; mm
